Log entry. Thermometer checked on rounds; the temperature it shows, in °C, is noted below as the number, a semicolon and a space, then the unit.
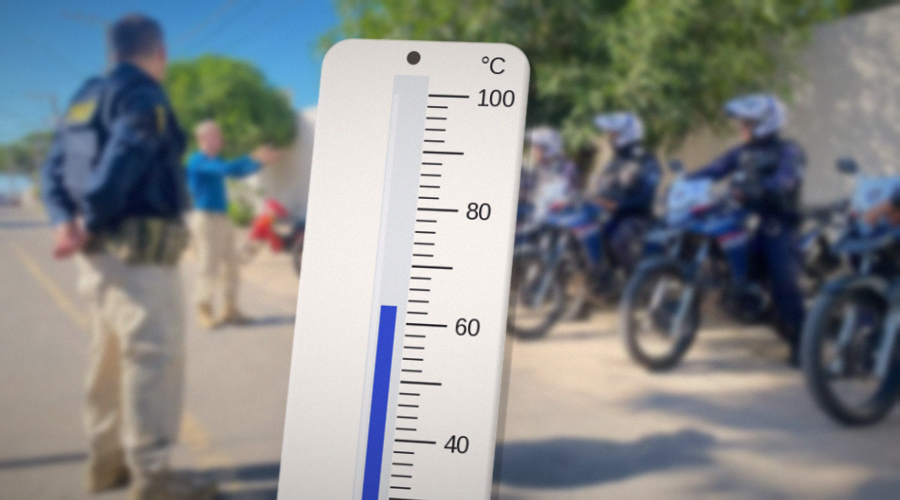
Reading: 63; °C
